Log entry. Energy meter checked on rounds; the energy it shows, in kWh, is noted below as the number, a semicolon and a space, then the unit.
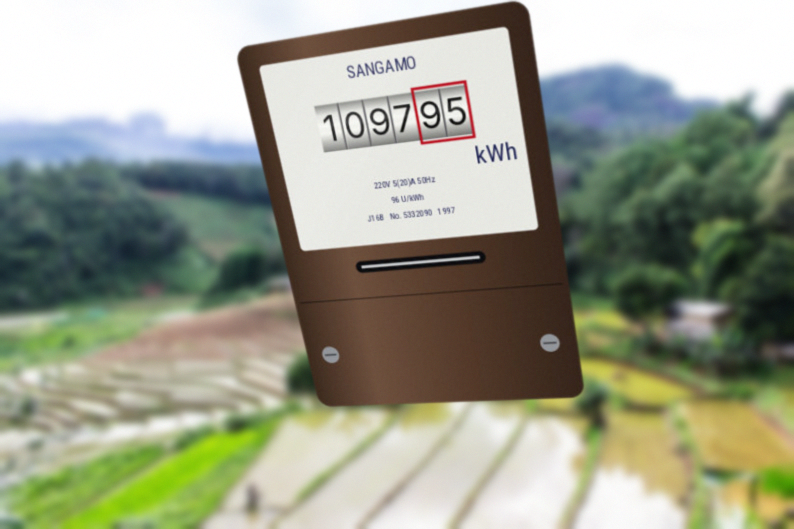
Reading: 1097.95; kWh
